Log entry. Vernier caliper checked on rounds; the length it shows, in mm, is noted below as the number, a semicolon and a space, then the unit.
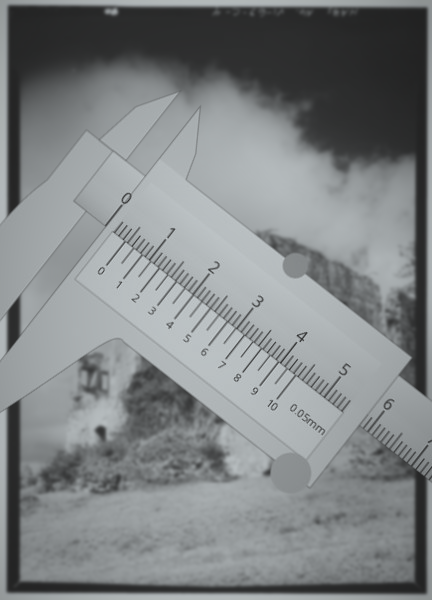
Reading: 4.5; mm
